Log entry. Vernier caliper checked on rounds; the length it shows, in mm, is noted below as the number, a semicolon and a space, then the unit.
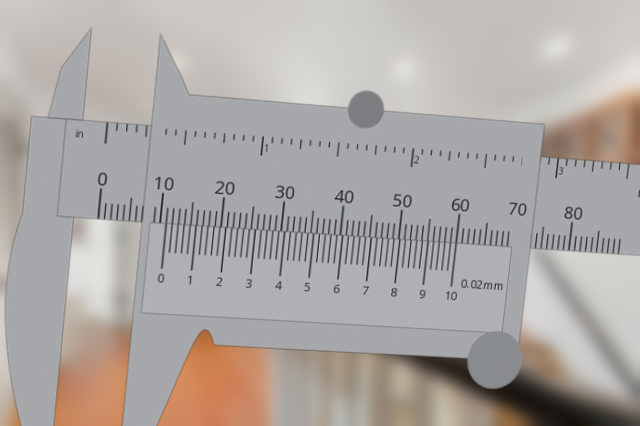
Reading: 11.0; mm
